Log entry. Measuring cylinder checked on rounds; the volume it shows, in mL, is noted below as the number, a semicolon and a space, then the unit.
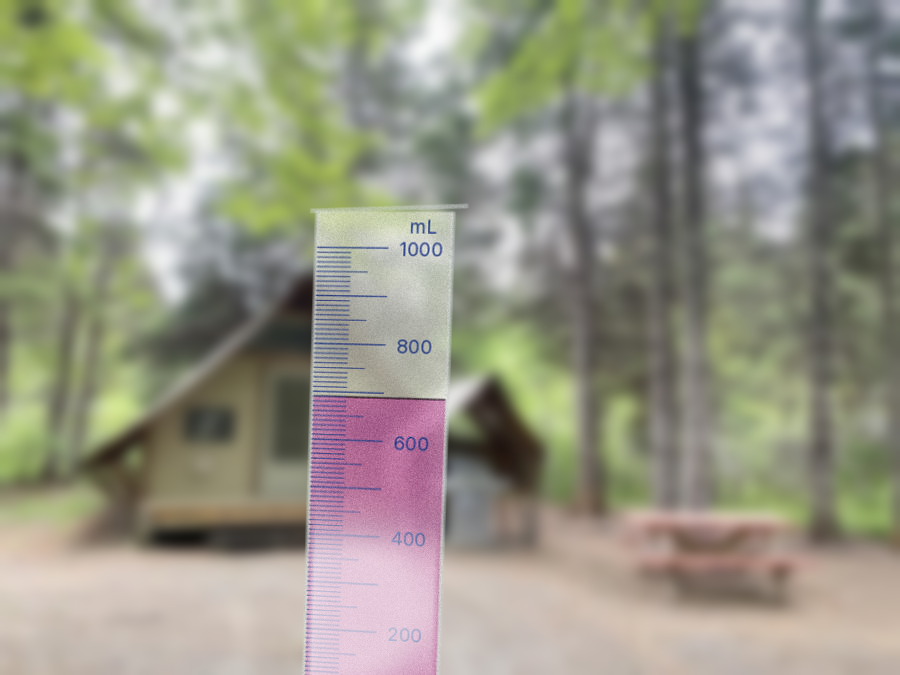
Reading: 690; mL
